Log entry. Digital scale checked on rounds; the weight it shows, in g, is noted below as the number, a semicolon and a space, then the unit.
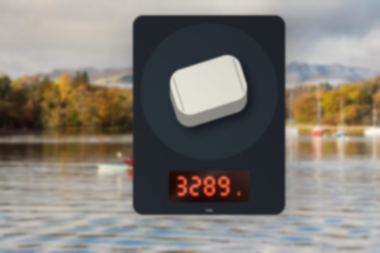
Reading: 3289; g
